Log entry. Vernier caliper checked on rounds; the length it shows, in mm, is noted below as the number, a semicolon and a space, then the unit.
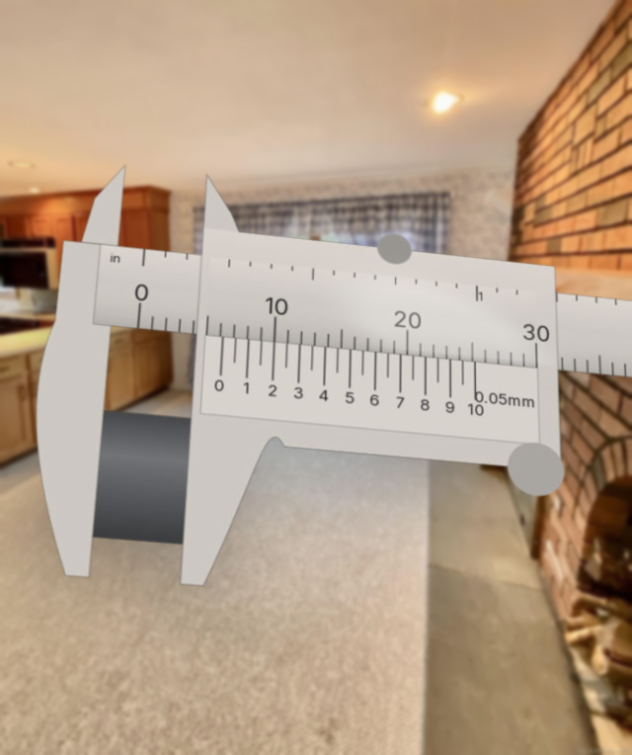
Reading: 6.2; mm
